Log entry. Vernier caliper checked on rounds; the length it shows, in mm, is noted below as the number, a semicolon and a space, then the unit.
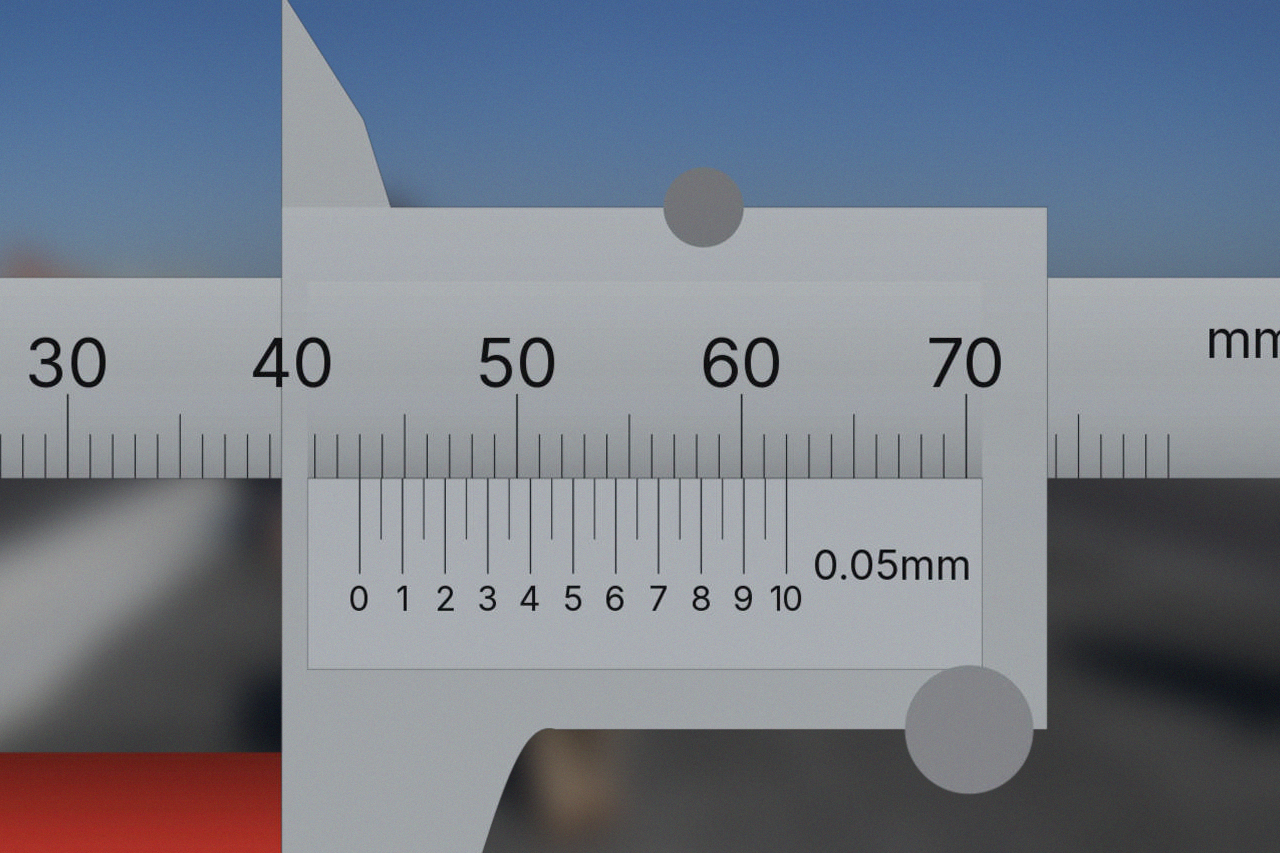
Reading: 43.0; mm
